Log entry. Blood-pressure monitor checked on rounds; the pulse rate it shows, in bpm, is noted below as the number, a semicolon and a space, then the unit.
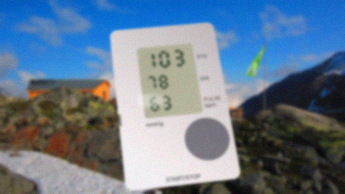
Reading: 63; bpm
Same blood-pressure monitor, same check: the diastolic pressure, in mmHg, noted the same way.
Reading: 78; mmHg
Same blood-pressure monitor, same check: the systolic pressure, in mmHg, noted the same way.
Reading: 103; mmHg
